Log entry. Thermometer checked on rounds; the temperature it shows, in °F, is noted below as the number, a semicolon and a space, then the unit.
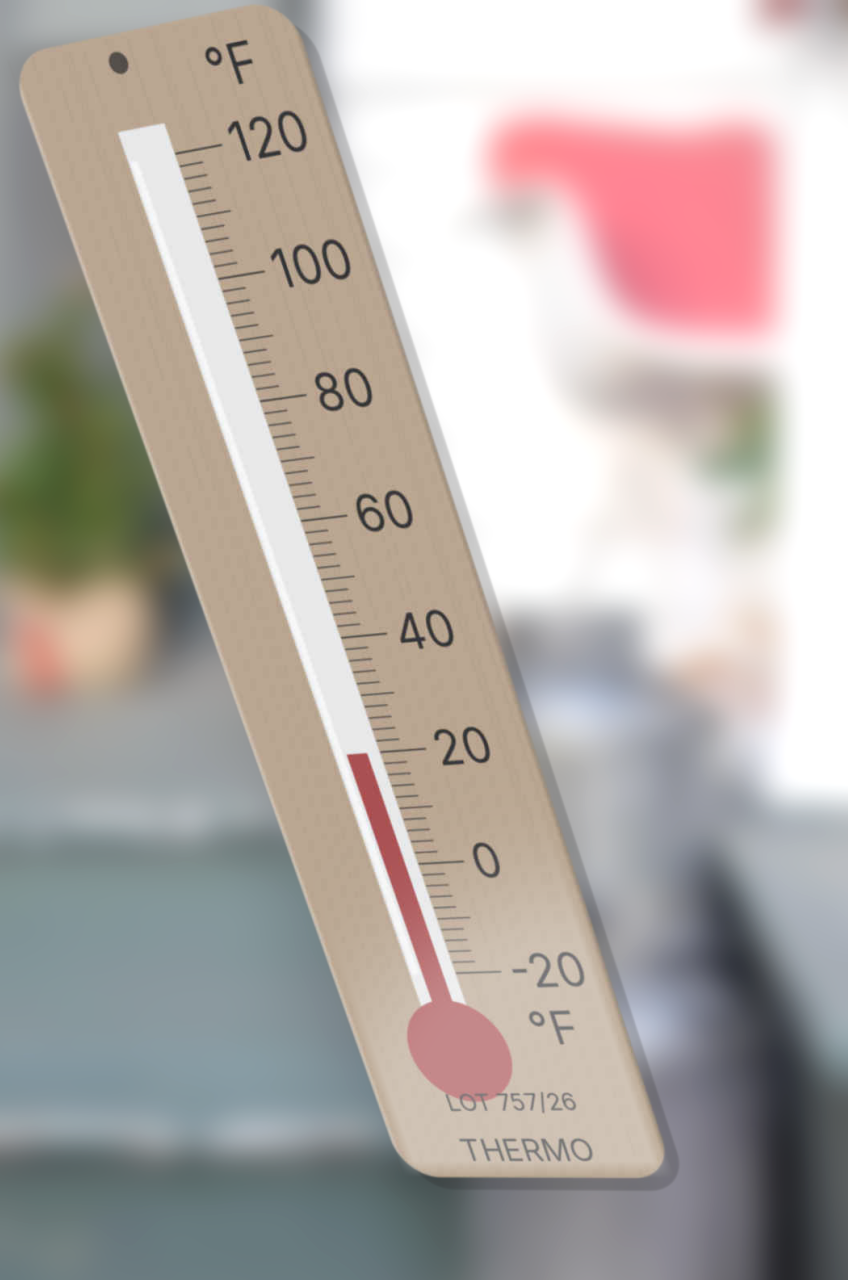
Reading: 20; °F
